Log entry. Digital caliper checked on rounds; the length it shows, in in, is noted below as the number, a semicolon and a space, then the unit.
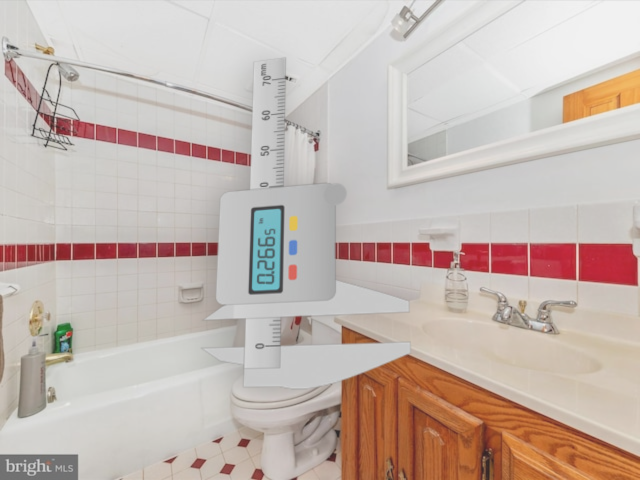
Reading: 0.2665; in
